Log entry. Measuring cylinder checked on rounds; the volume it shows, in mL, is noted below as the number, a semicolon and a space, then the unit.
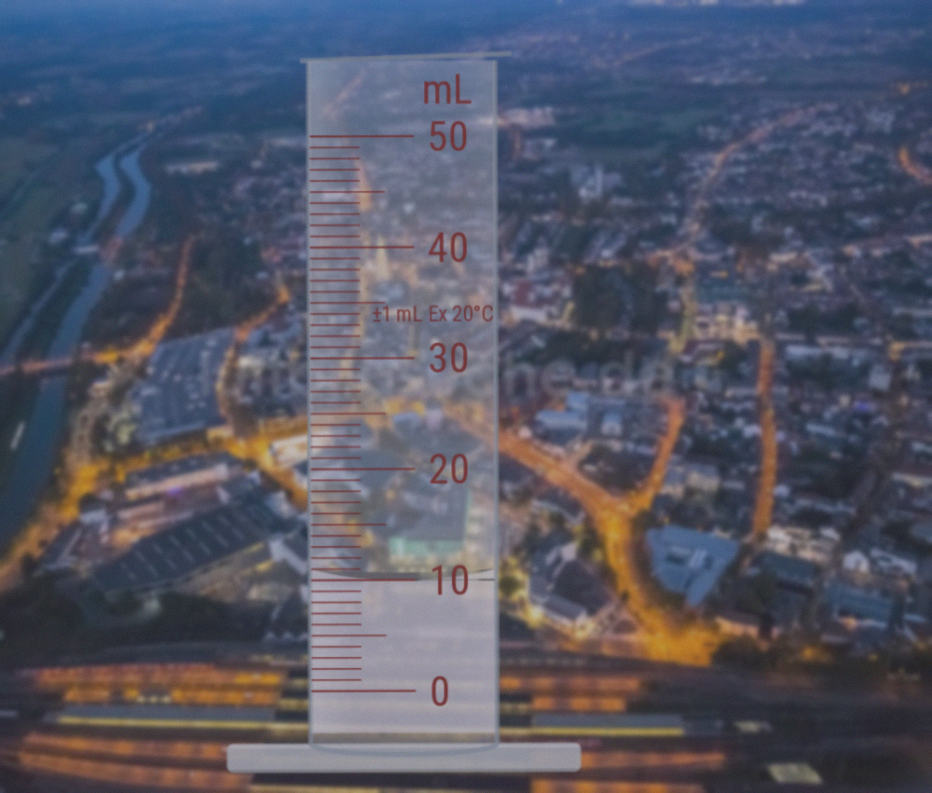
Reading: 10; mL
